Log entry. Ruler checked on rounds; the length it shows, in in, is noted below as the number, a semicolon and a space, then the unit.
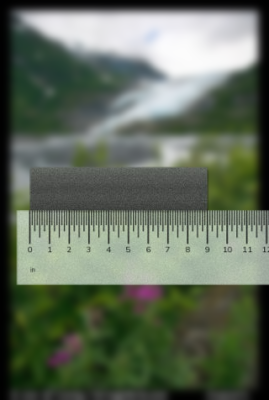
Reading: 9; in
